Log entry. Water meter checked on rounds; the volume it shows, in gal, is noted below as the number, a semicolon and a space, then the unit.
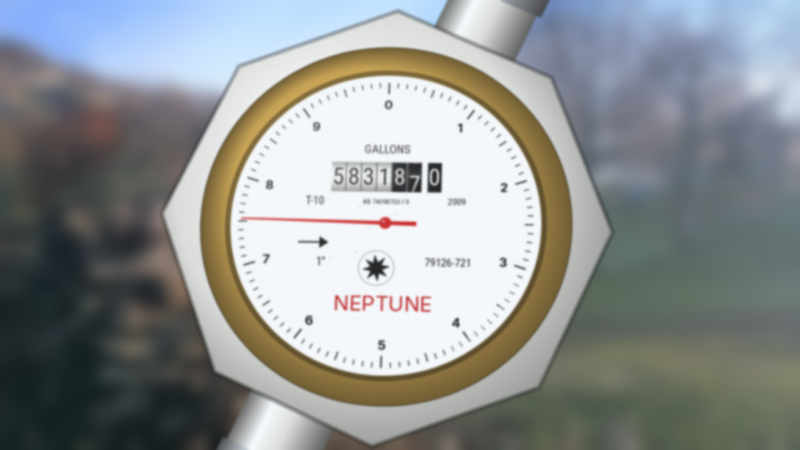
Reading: 5831867.5; gal
